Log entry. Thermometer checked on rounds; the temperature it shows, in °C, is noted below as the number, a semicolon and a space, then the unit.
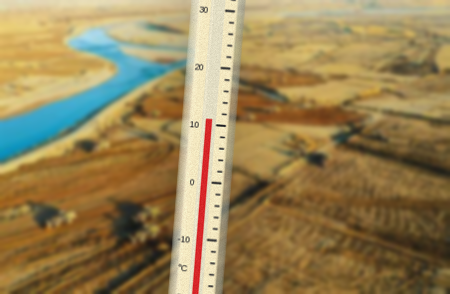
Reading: 11; °C
